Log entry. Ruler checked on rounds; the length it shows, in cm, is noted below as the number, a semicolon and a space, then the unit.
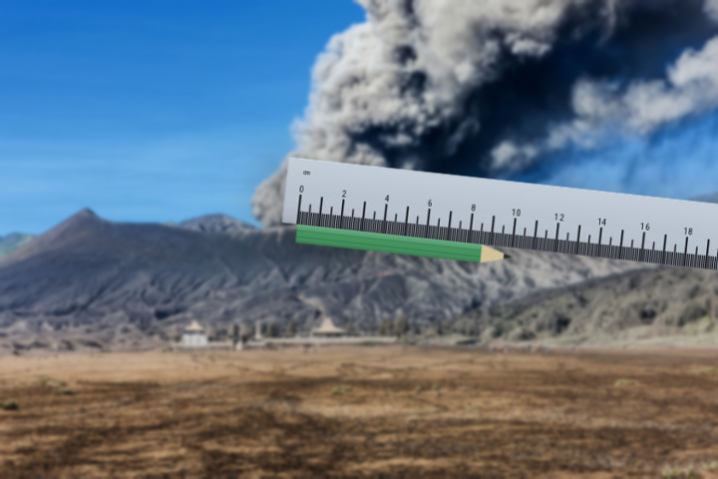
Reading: 10; cm
